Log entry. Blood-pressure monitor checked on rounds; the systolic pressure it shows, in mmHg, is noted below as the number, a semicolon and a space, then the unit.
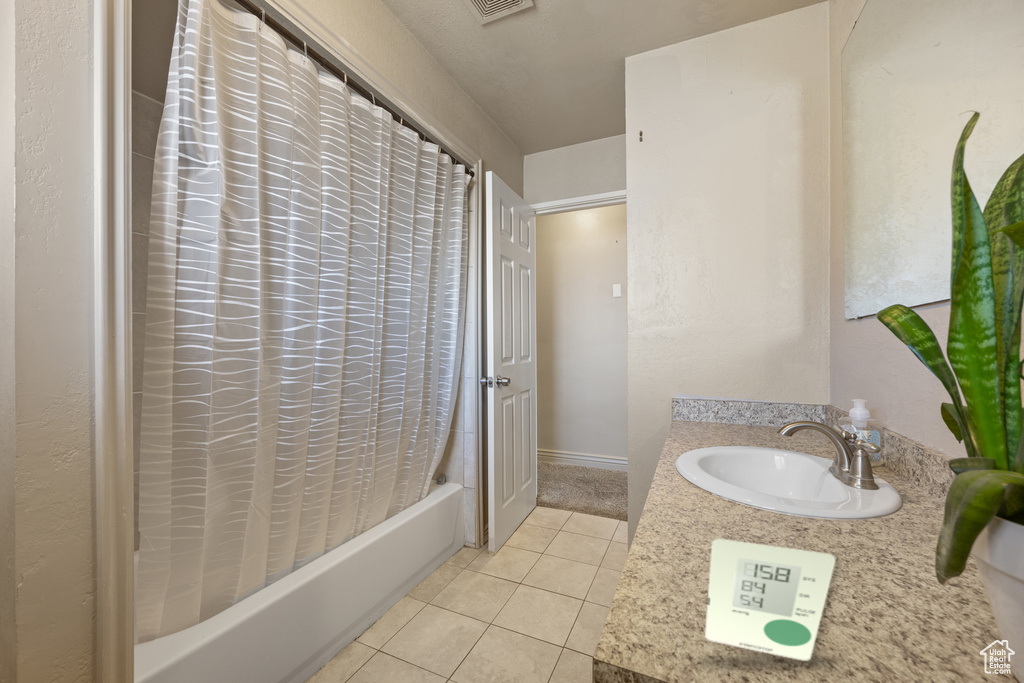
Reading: 158; mmHg
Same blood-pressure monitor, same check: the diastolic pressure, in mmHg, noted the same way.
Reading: 84; mmHg
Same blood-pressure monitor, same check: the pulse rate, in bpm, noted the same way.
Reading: 54; bpm
